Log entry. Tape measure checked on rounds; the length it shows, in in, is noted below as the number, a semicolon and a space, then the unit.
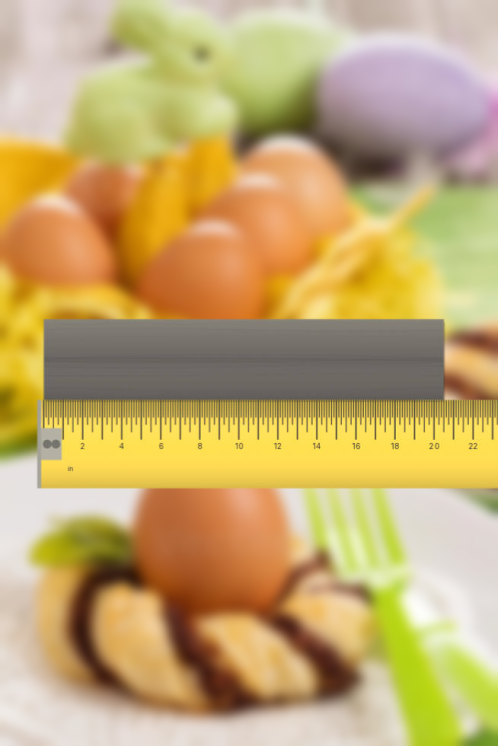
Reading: 20.5; in
